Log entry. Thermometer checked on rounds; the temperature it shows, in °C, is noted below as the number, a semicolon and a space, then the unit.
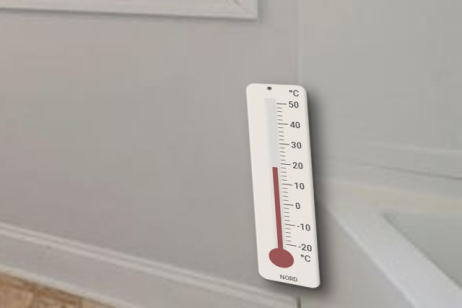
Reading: 18; °C
